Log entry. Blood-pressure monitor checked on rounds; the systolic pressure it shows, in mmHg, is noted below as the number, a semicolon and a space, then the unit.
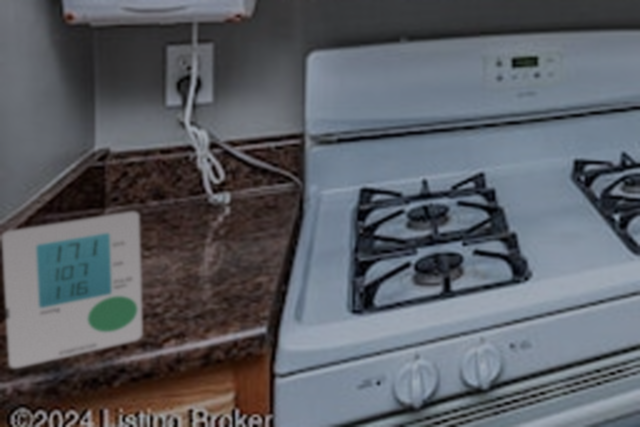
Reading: 171; mmHg
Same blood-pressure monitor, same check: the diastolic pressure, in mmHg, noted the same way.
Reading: 107; mmHg
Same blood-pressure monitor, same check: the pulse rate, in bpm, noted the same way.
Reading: 116; bpm
